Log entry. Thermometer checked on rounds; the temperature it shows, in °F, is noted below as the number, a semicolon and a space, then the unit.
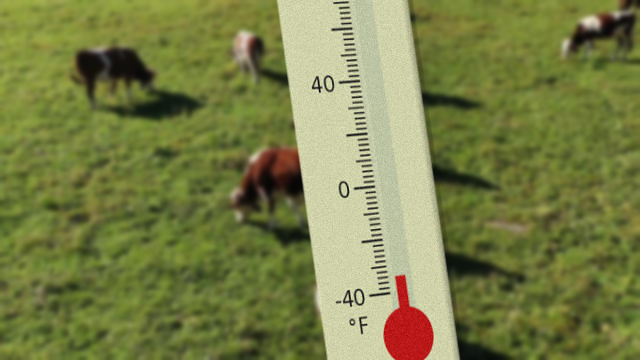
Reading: -34; °F
